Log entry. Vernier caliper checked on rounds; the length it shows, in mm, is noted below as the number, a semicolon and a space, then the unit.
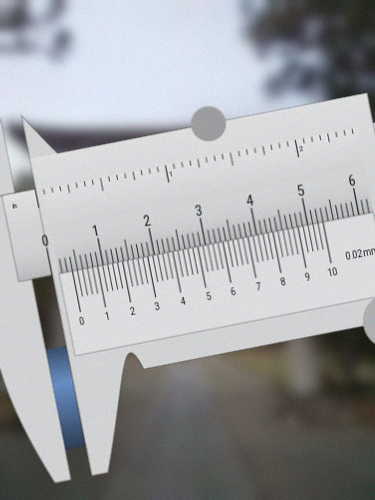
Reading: 4.0; mm
